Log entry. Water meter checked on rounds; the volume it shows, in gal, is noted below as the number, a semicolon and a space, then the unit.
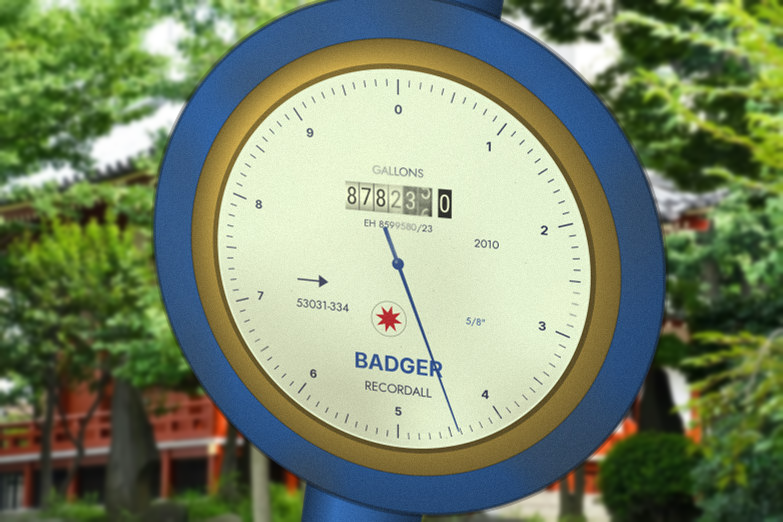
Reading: 8782354.4; gal
